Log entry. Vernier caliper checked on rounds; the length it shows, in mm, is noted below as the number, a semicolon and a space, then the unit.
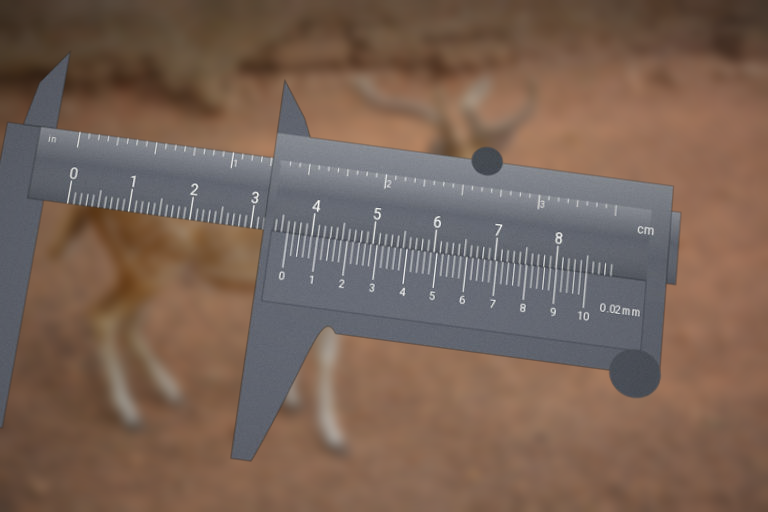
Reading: 36.0; mm
